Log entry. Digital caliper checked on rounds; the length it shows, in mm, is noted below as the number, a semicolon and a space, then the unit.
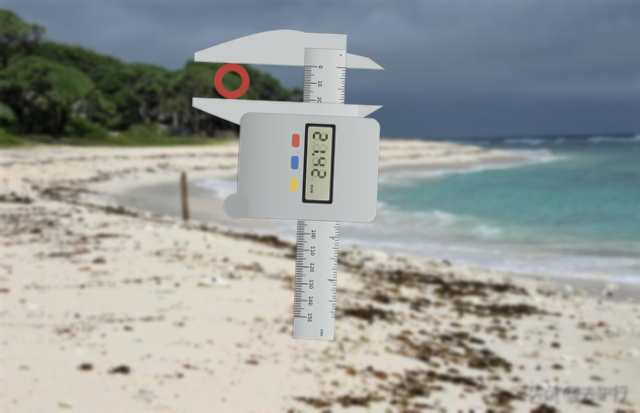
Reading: 21.42; mm
